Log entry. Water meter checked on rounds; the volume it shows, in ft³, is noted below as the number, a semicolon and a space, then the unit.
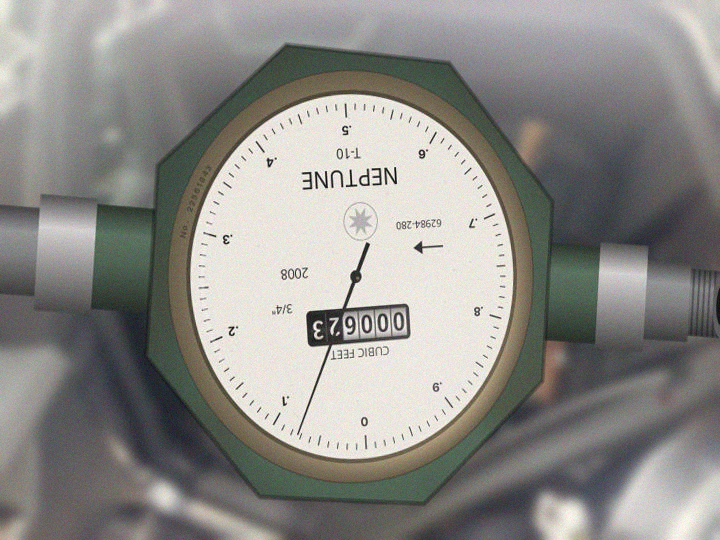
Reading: 623.07; ft³
